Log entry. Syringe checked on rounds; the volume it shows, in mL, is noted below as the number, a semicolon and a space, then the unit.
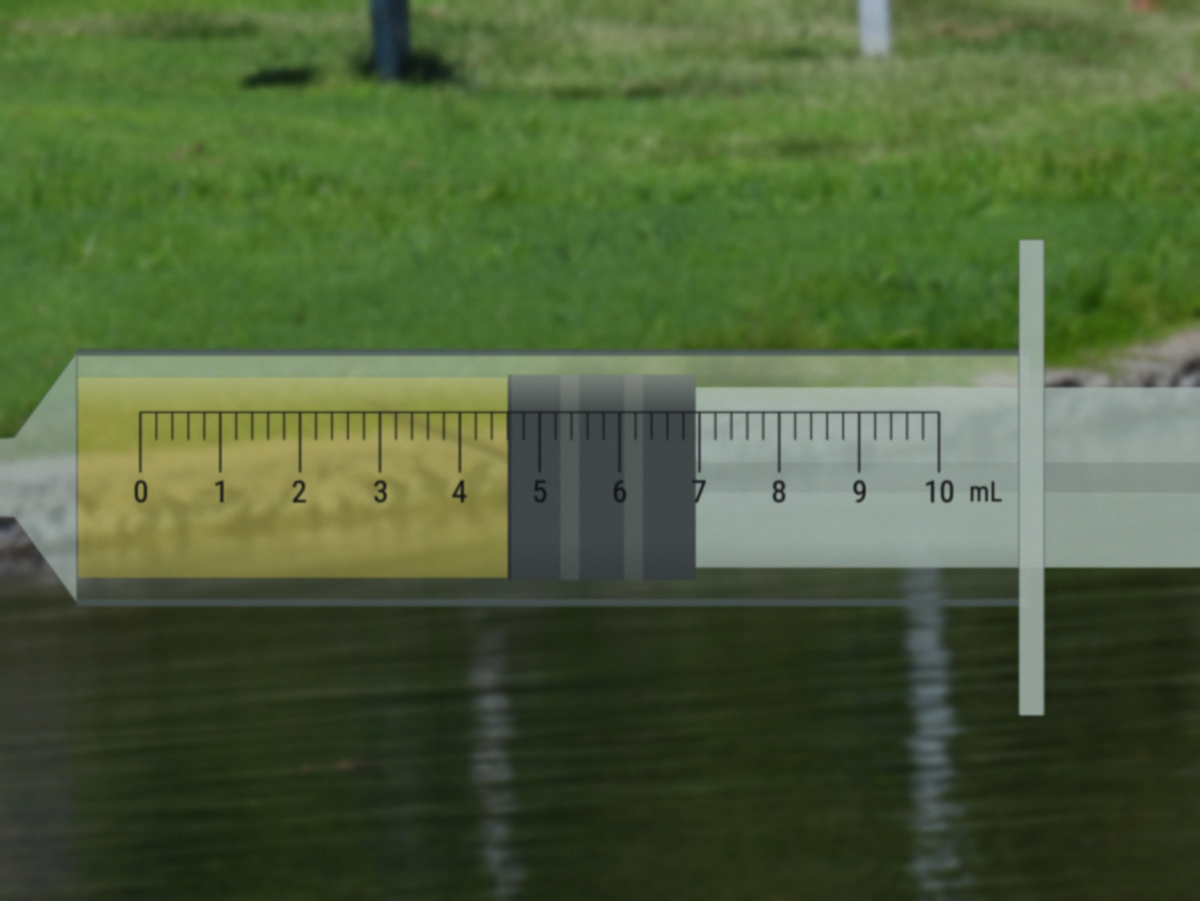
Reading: 4.6; mL
